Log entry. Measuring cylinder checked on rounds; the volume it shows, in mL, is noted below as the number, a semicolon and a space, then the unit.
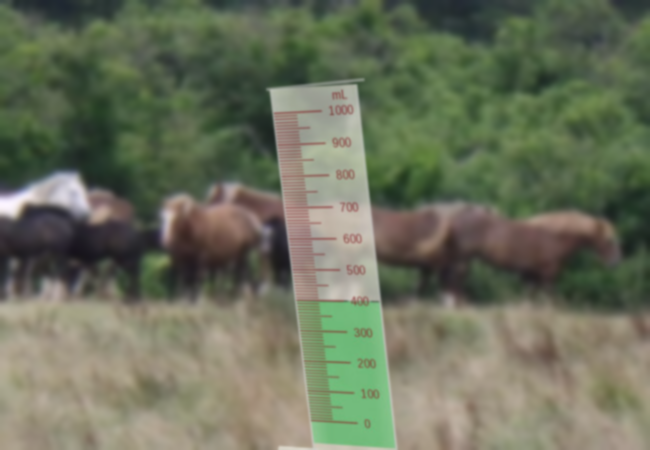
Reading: 400; mL
